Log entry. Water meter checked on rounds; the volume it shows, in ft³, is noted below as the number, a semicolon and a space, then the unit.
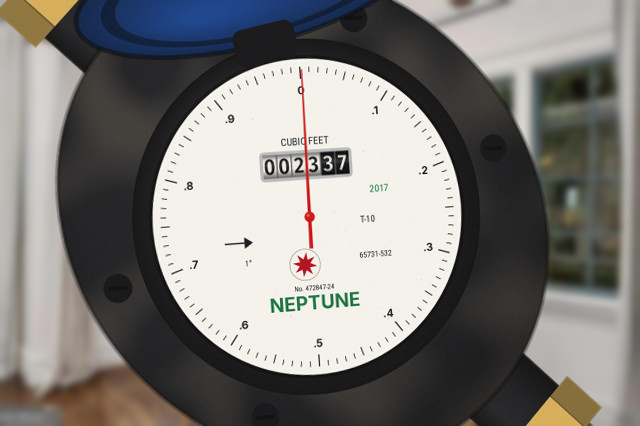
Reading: 2337.00; ft³
